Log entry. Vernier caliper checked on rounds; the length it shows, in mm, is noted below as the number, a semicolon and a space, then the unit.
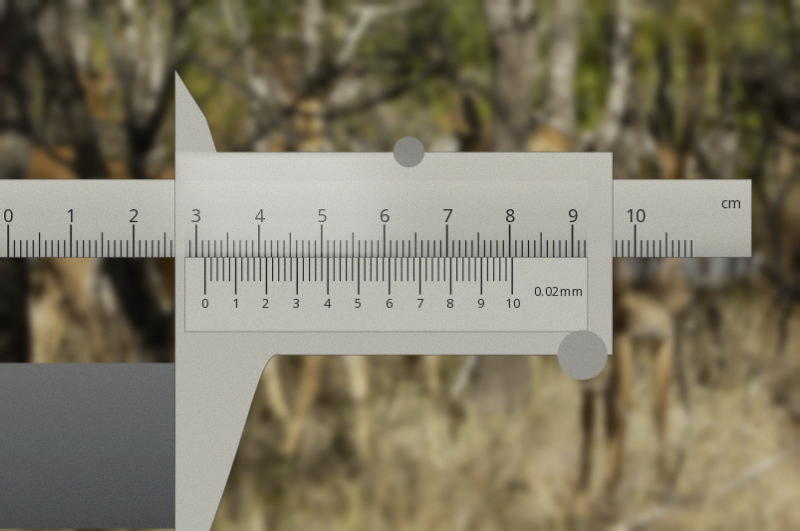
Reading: 31.4; mm
